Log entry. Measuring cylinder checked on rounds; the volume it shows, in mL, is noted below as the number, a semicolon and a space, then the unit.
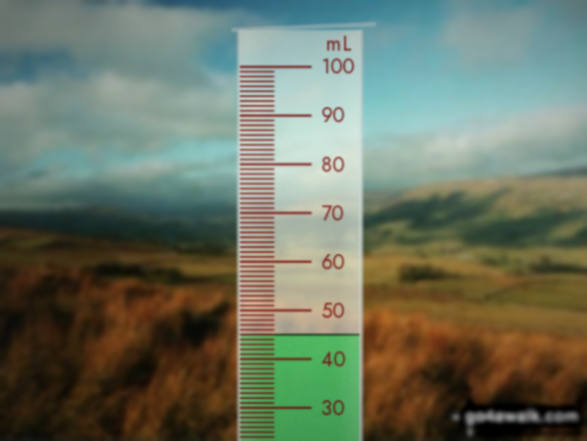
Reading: 45; mL
